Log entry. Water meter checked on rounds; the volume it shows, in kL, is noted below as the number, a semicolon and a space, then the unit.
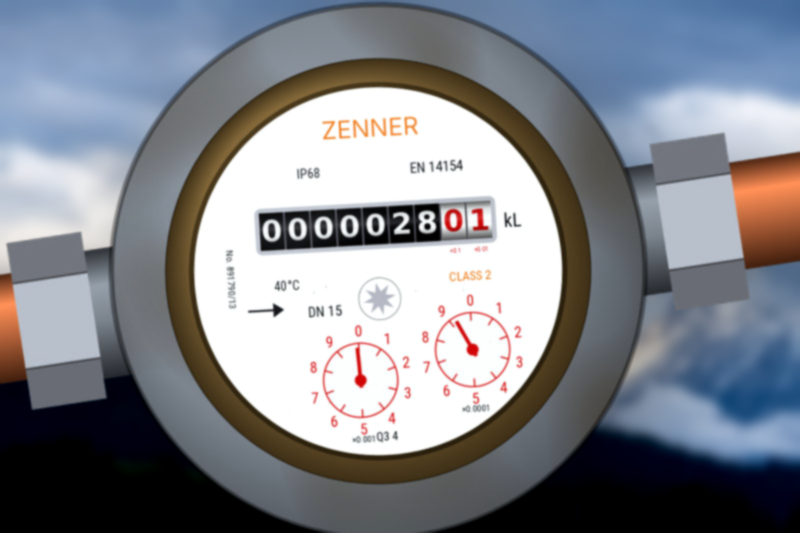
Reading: 28.0099; kL
